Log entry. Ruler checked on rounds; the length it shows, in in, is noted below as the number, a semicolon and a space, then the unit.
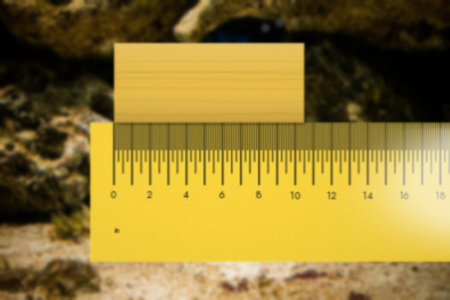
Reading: 10.5; in
